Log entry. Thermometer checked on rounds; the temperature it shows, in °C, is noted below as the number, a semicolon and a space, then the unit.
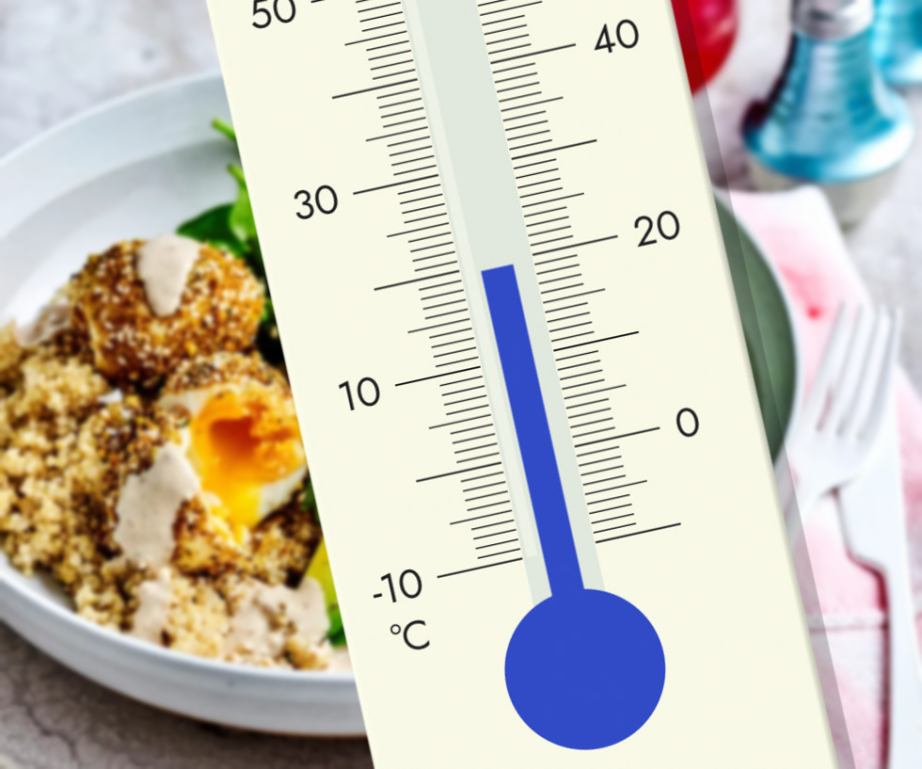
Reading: 19.5; °C
